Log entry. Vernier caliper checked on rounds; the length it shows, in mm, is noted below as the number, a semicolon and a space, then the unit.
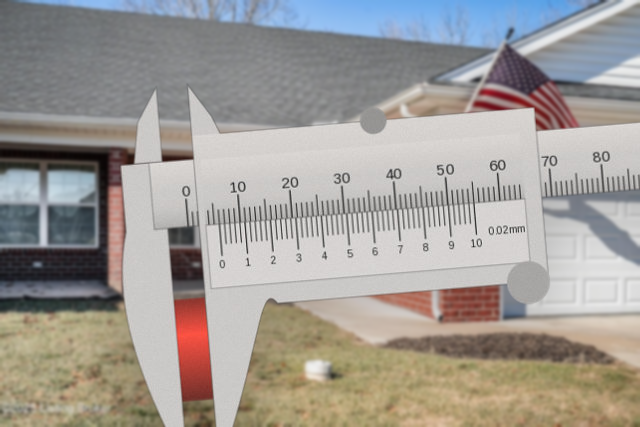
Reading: 6.0; mm
